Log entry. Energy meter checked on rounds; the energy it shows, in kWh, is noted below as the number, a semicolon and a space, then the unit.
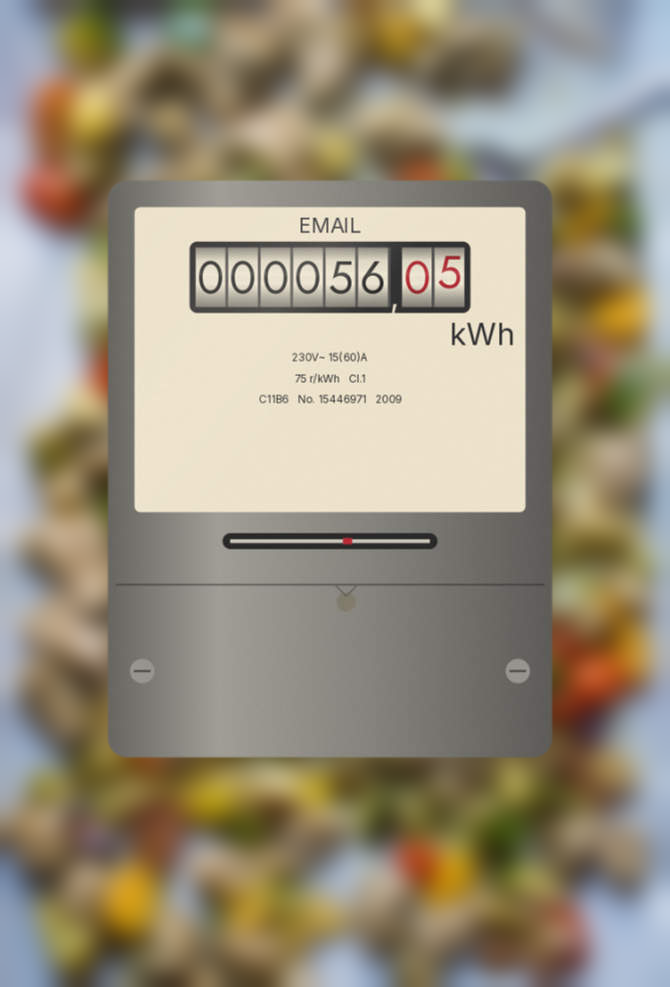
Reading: 56.05; kWh
